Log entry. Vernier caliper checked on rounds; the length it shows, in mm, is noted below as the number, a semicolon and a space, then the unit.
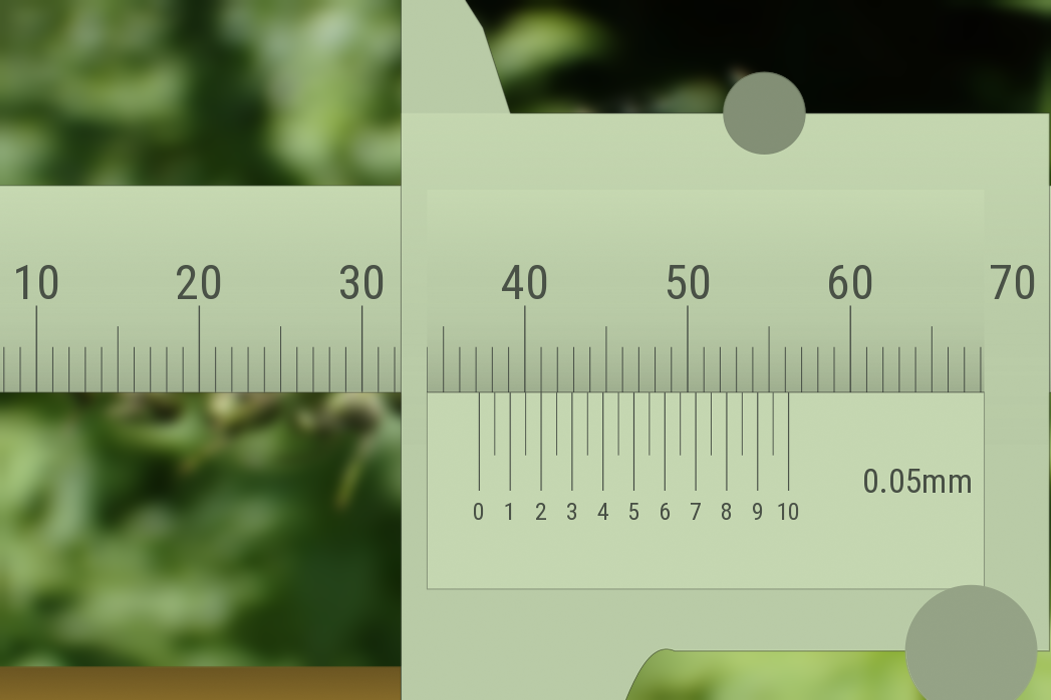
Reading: 37.2; mm
